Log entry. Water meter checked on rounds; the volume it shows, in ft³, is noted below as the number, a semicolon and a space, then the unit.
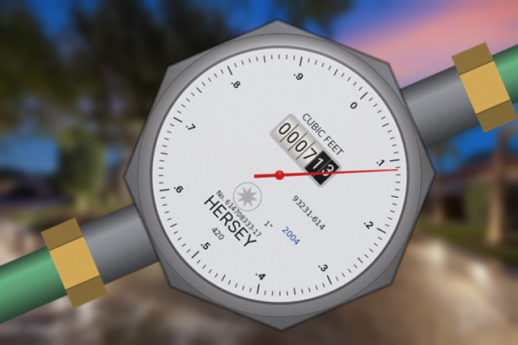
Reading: 713.11; ft³
